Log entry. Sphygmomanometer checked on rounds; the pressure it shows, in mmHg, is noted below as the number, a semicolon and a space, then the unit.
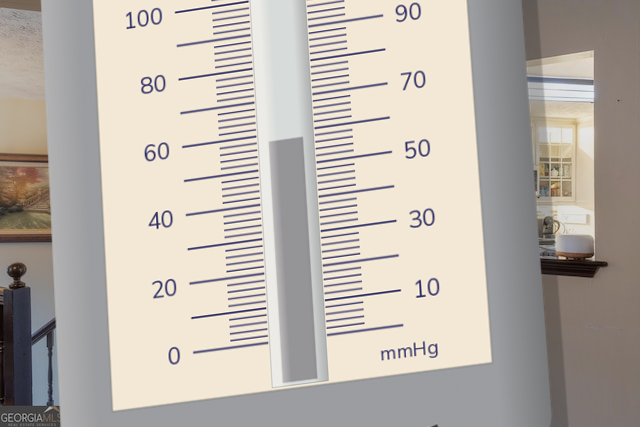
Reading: 58; mmHg
